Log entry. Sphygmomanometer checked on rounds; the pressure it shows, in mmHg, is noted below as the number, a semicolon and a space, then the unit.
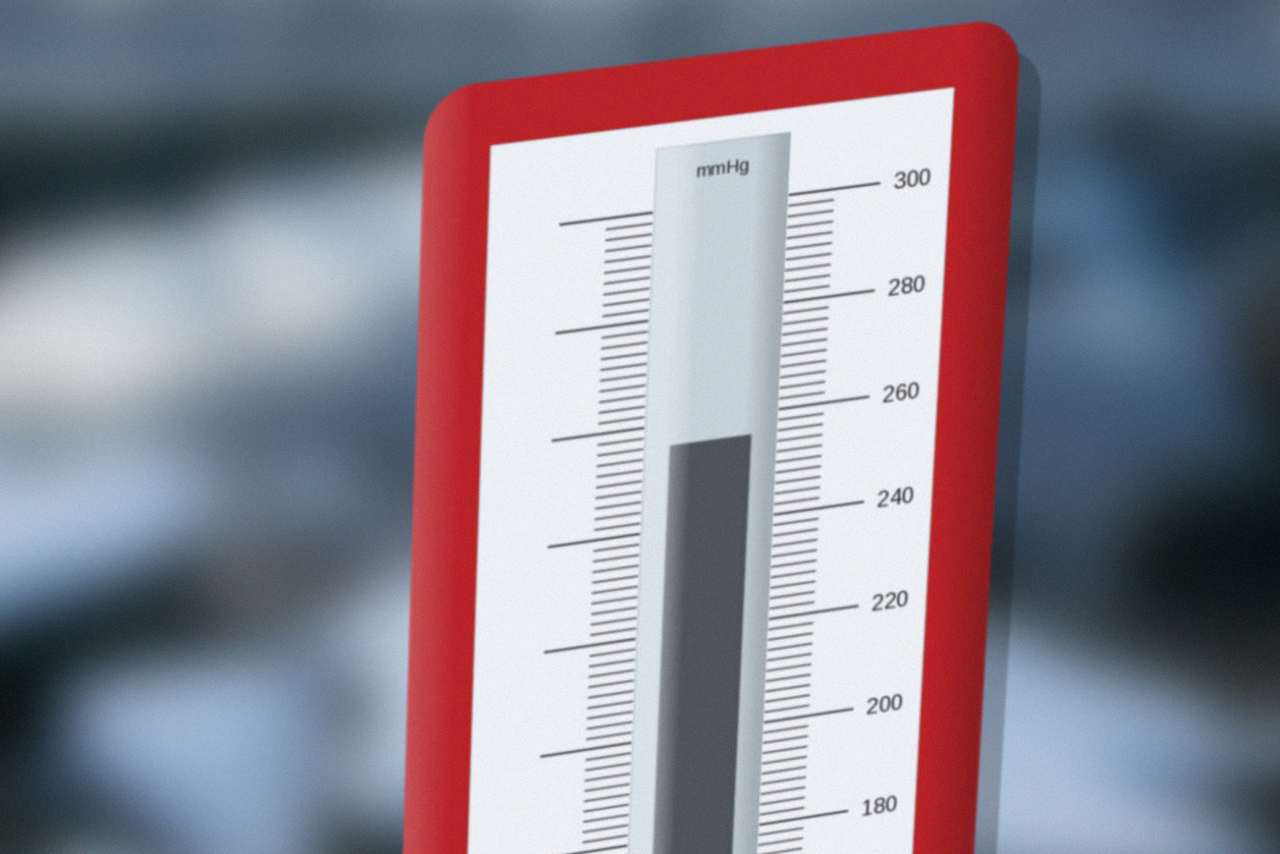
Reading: 256; mmHg
